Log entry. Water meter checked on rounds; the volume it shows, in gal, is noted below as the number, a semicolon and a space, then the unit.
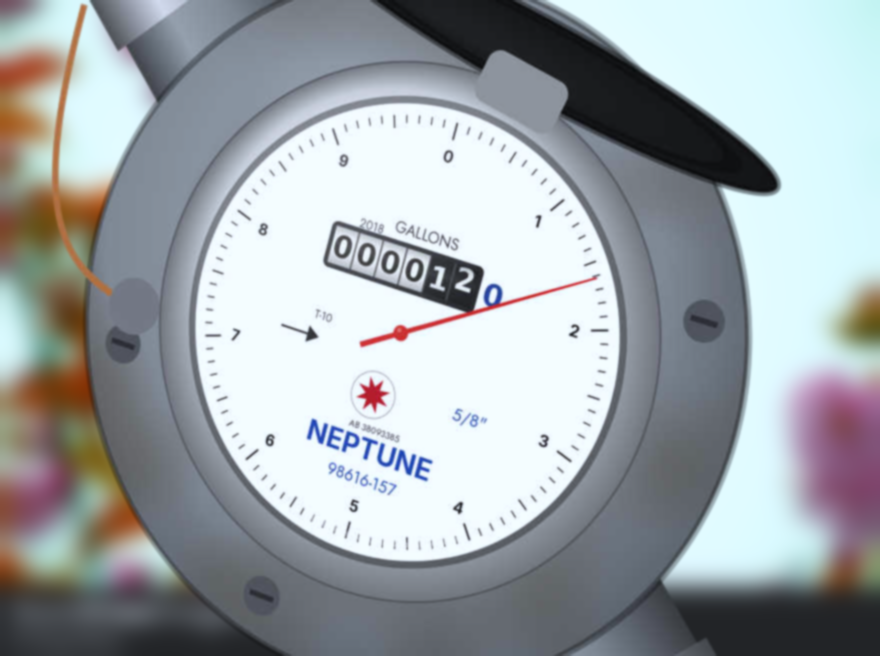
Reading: 121.6; gal
